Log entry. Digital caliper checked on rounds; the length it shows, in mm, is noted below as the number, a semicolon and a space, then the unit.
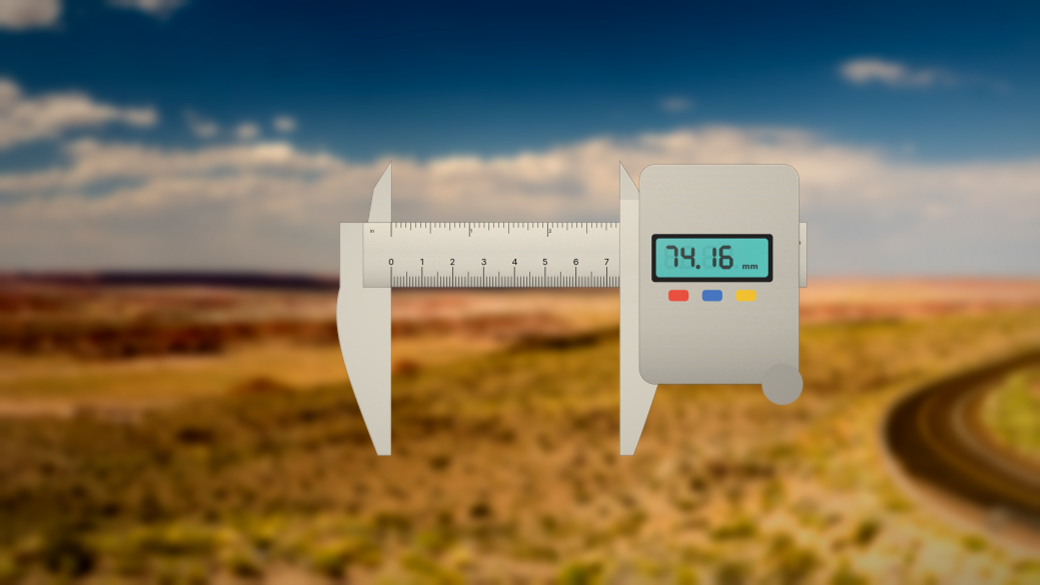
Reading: 74.16; mm
